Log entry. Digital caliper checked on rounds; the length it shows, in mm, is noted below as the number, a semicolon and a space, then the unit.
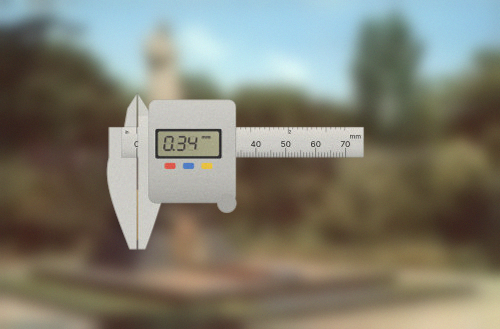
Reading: 0.34; mm
